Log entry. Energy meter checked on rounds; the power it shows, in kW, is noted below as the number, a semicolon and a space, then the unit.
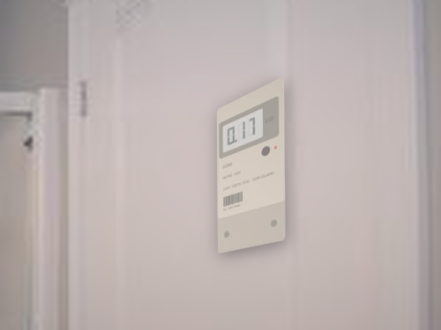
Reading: 0.17; kW
